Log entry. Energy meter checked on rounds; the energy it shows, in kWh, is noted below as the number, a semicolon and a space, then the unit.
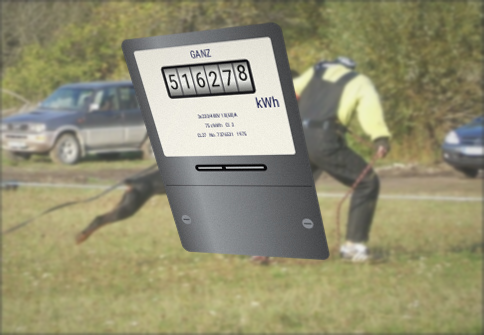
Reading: 516278; kWh
